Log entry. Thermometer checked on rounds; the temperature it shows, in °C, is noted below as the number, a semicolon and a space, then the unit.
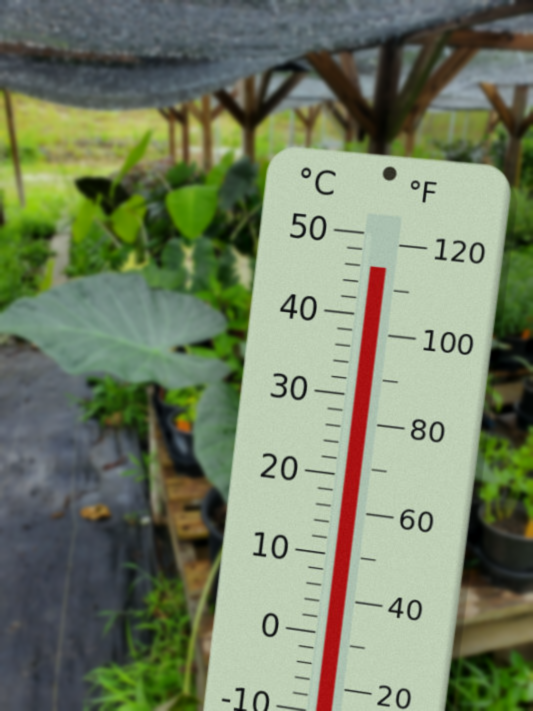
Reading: 46; °C
